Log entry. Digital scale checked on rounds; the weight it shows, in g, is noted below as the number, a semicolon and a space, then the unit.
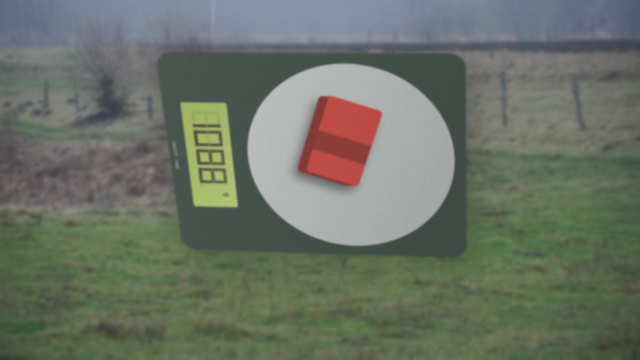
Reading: 1088; g
